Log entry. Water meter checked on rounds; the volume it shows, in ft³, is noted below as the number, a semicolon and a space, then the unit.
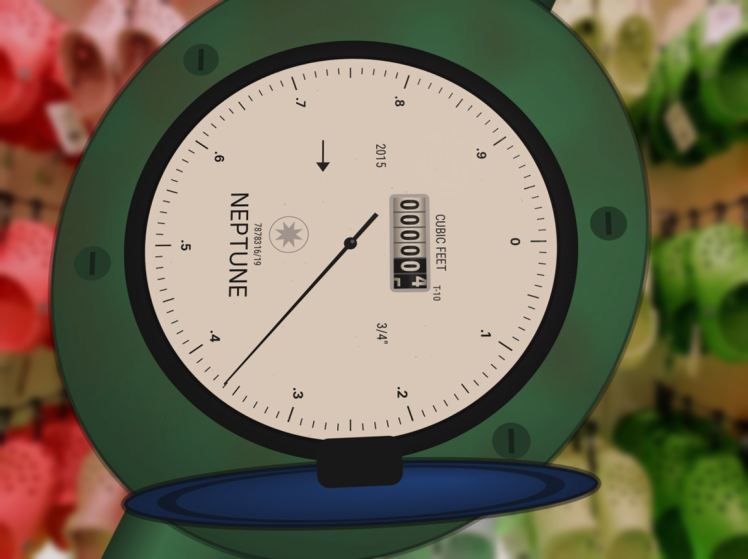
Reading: 4.36; ft³
